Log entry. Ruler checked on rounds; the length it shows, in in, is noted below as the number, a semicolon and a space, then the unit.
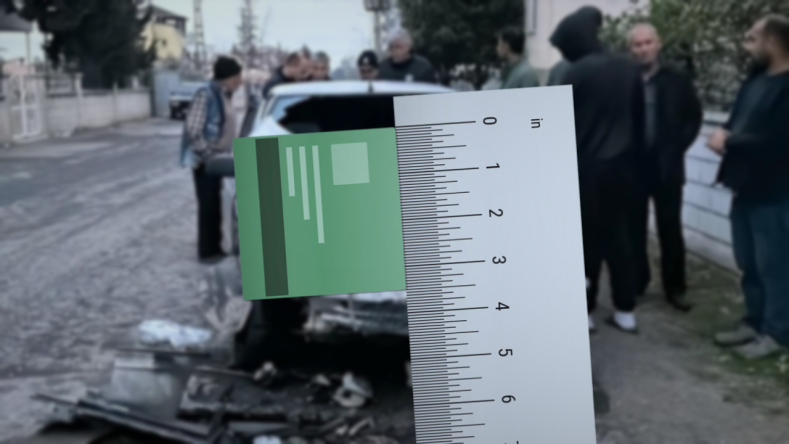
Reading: 3.5; in
